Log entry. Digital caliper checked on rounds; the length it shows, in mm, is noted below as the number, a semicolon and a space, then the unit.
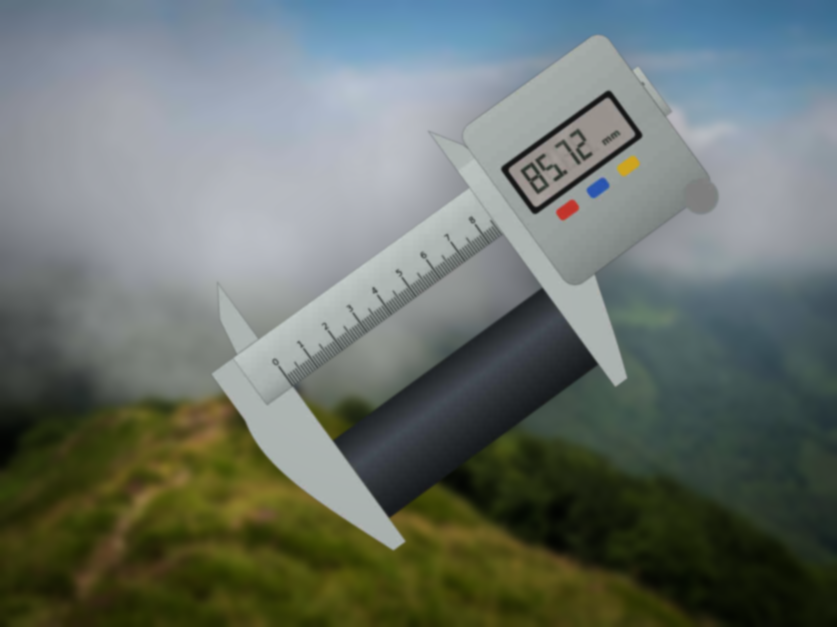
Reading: 85.72; mm
